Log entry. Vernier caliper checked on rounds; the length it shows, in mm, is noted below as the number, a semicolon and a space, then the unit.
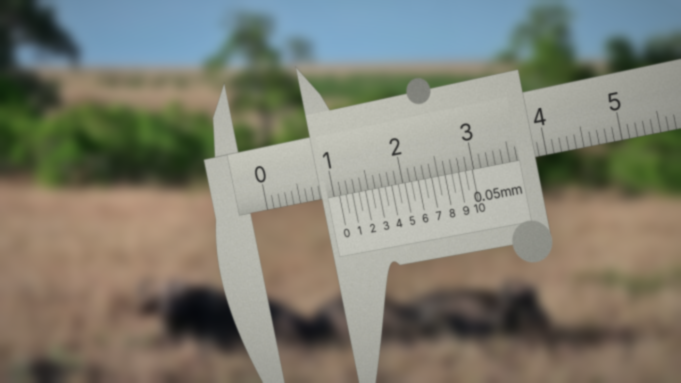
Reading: 10.8; mm
